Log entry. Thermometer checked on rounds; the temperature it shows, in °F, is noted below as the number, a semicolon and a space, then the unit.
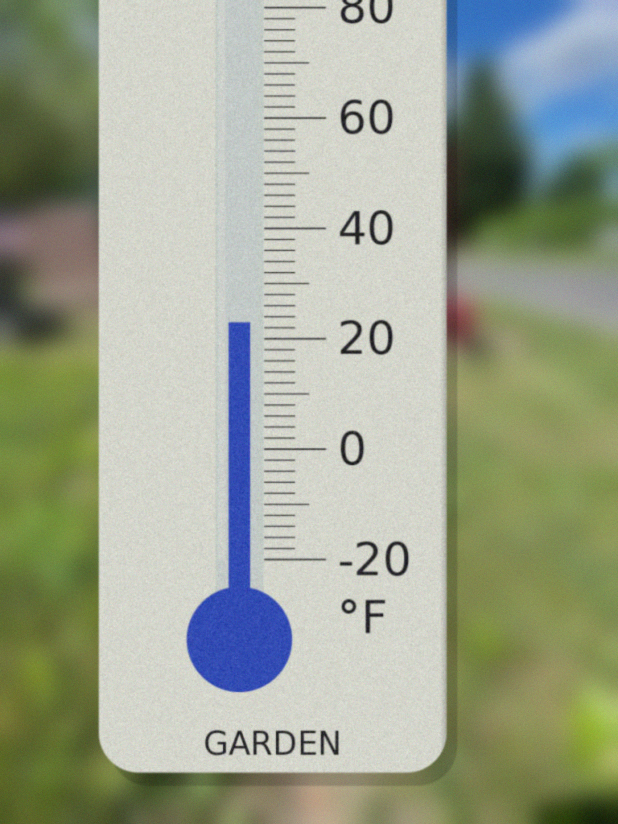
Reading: 23; °F
